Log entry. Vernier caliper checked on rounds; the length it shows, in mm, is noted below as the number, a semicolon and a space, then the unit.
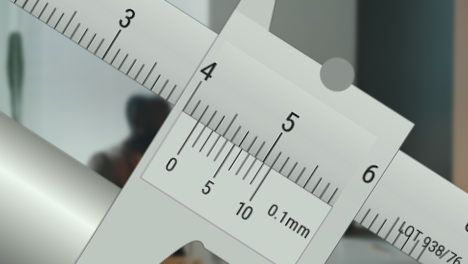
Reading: 42.0; mm
